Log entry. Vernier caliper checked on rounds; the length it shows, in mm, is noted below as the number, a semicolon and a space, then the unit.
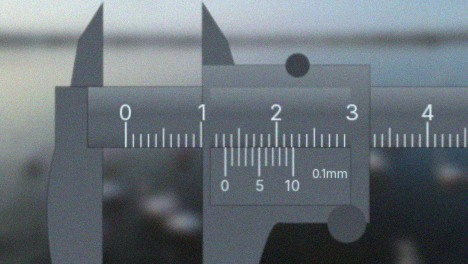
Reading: 13.2; mm
